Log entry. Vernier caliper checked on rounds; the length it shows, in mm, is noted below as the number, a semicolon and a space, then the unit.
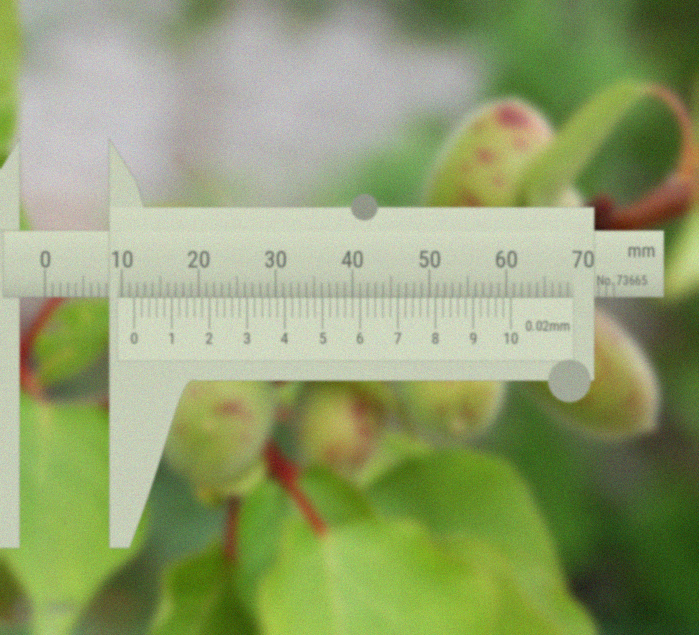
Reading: 11.6; mm
